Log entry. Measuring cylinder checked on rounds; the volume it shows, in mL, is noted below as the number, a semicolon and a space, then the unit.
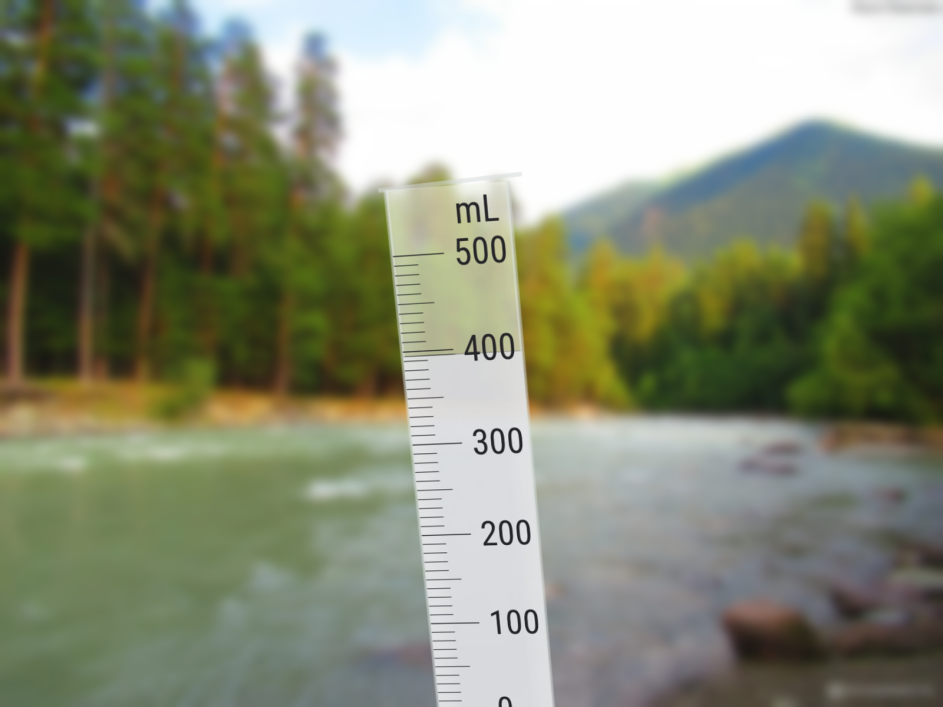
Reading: 395; mL
